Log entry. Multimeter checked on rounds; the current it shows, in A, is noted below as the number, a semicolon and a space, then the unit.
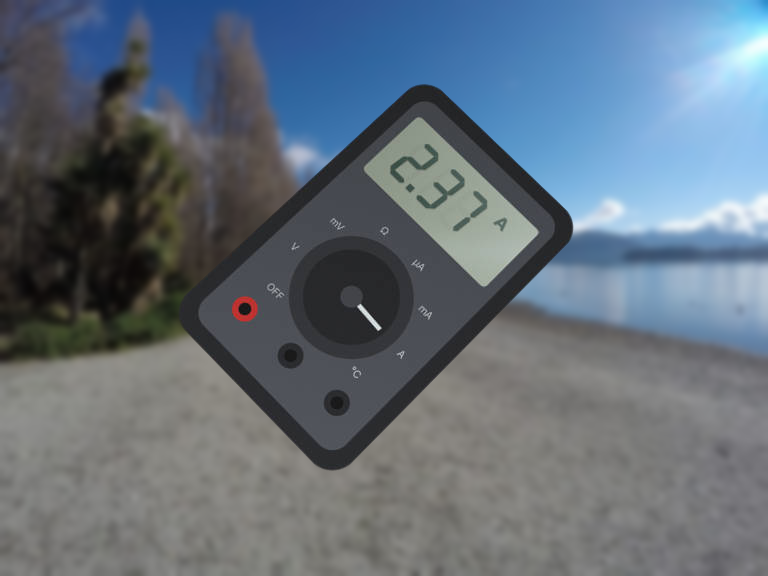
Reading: 2.37; A
